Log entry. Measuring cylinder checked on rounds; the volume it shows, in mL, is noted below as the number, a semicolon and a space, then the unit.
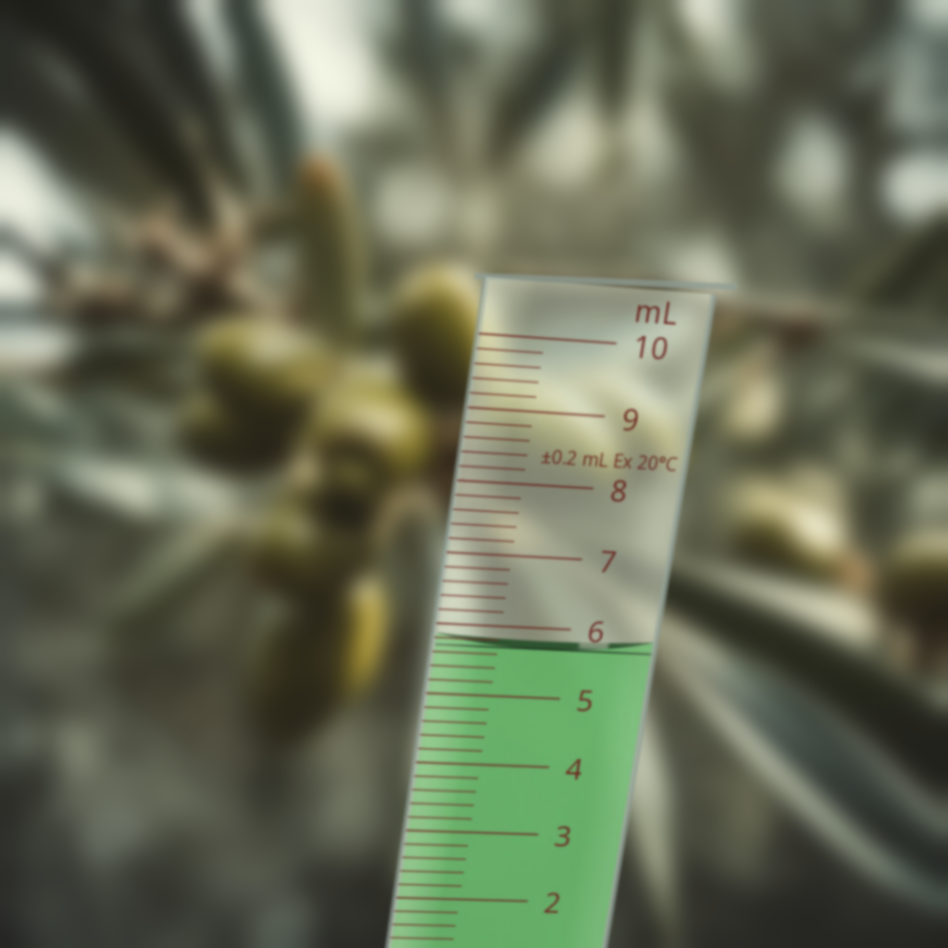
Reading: 5.7; mL
